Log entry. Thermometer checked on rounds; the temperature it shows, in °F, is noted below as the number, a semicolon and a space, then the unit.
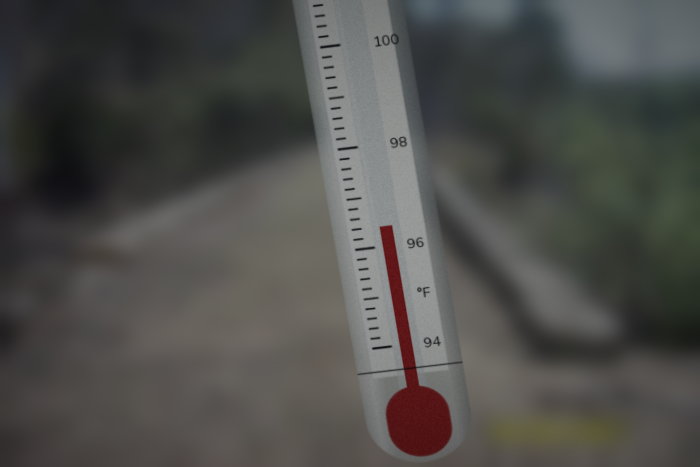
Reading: 96.4; °F
